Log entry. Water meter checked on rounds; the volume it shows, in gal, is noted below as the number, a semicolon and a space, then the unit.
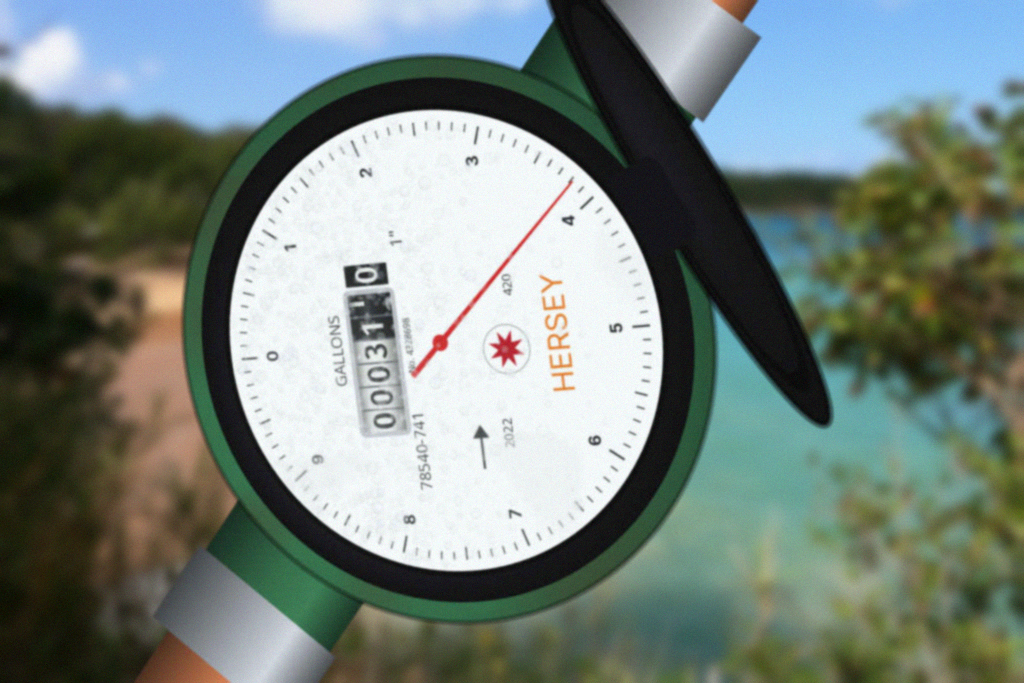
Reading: 3113.8; gal
